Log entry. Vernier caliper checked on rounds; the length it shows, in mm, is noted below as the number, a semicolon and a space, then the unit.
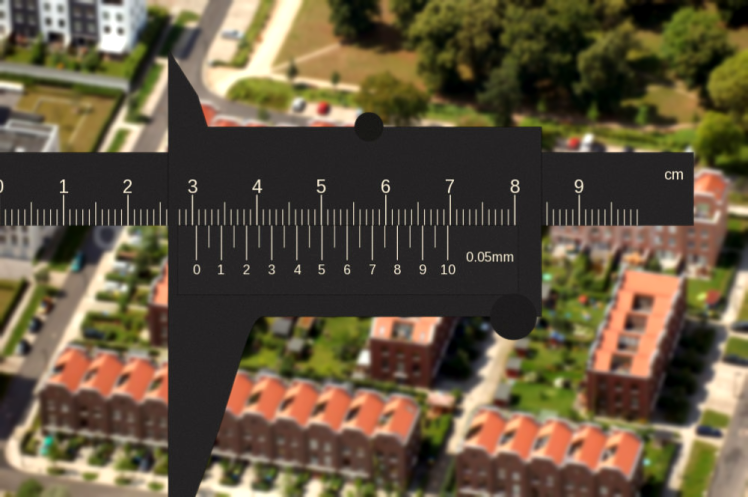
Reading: 30.6; mm
